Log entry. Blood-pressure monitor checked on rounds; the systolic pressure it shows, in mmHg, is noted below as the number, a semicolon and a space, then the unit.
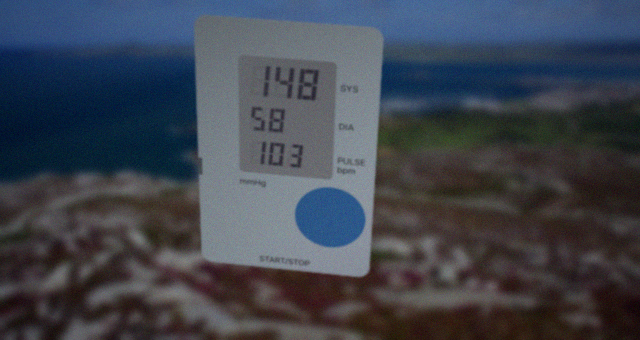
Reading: 148; mmHg
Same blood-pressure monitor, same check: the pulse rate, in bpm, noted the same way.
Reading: 103; bpm
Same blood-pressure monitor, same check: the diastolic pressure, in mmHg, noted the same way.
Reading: 58; mmHg
